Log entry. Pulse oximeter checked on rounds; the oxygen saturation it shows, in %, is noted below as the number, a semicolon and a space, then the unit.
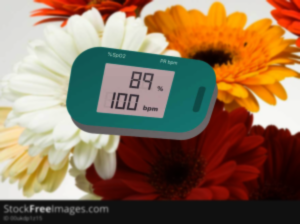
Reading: 89; %
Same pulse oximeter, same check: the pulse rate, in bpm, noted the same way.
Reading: 100; bpm
